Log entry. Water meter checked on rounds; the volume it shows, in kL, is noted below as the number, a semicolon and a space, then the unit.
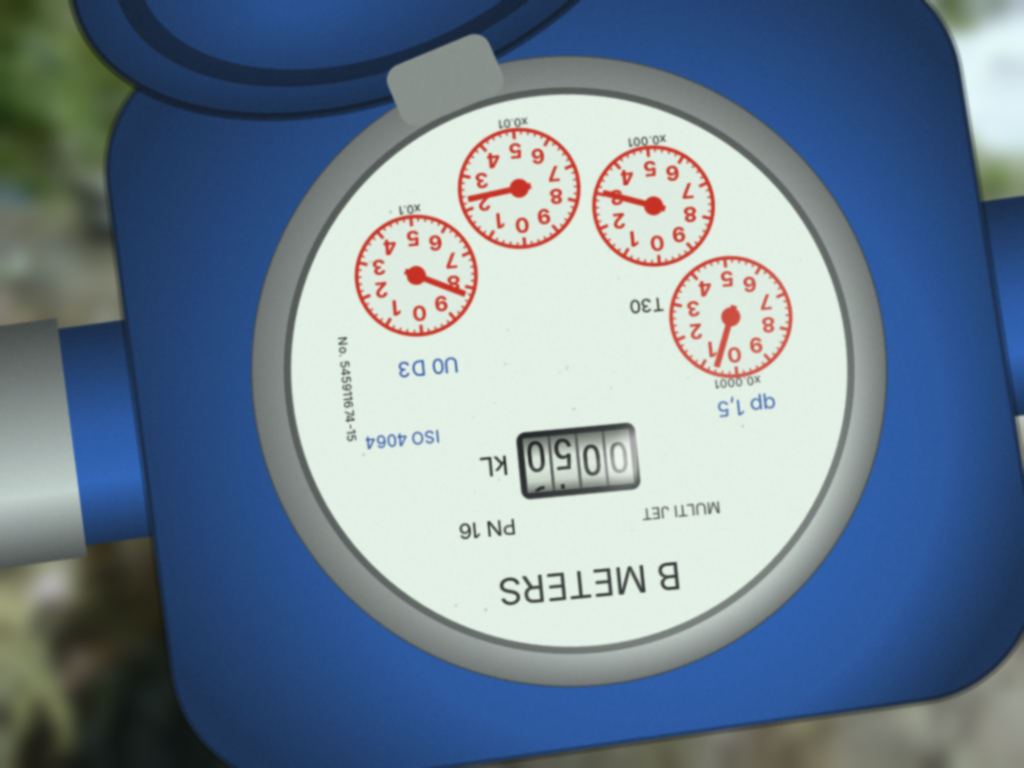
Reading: 49.8230; kL
